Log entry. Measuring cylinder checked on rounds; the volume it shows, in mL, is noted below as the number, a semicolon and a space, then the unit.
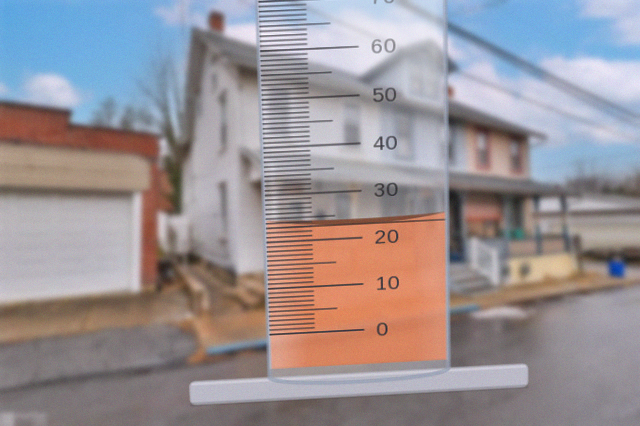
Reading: 23; mL
